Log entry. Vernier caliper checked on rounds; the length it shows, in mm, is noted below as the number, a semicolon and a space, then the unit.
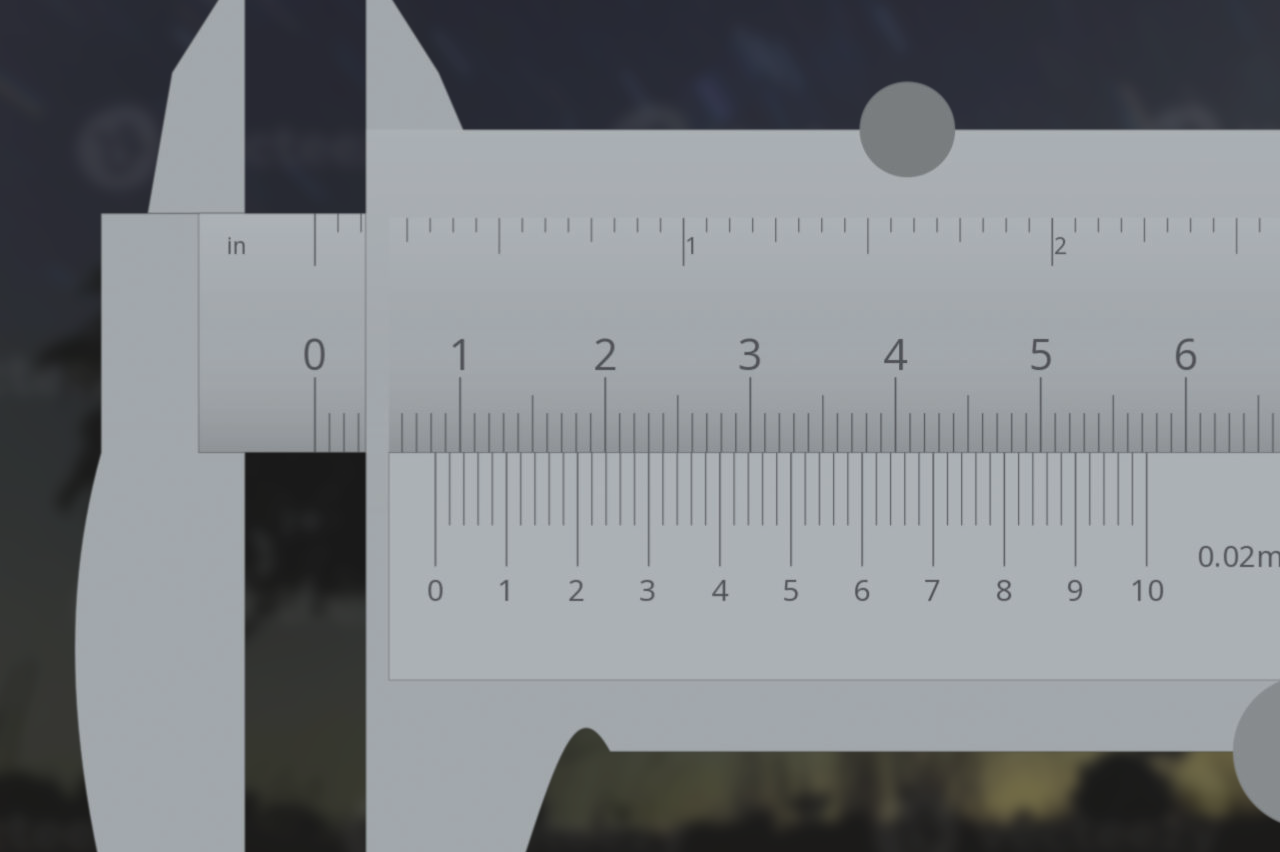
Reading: 8.3; mm
